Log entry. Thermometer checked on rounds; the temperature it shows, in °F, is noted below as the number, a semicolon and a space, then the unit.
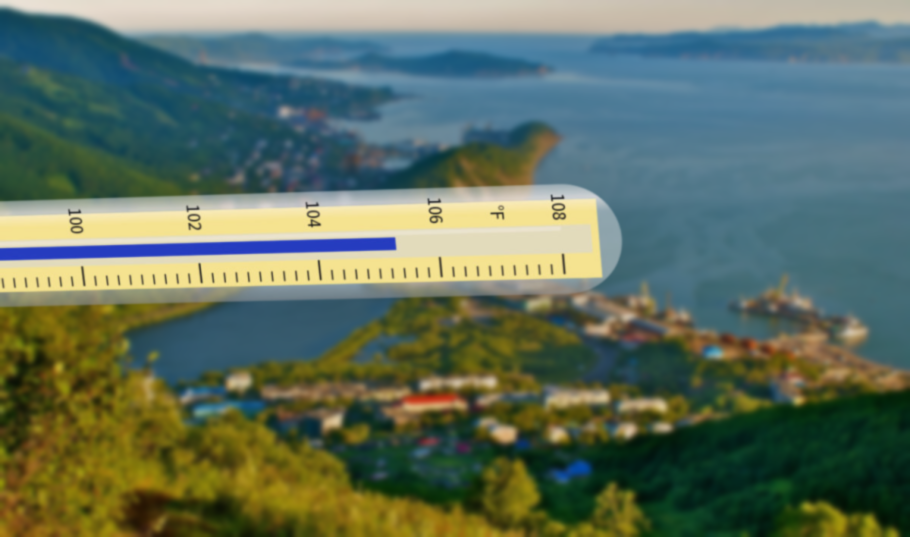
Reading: 105.3; °F
